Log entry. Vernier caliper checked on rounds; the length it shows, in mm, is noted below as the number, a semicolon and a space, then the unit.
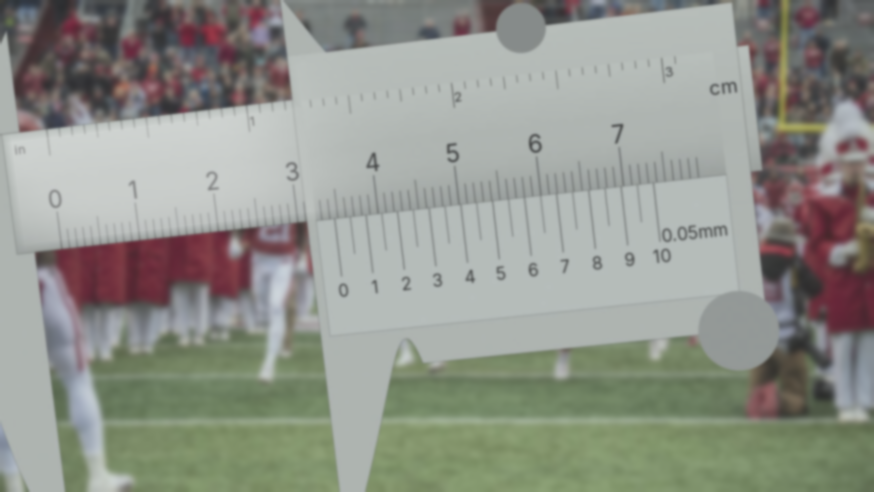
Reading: 34.6; mm
